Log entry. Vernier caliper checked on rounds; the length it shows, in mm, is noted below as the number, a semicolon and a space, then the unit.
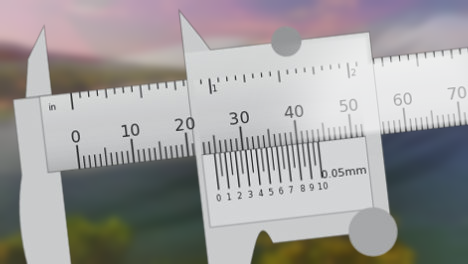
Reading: 24.8; mm
